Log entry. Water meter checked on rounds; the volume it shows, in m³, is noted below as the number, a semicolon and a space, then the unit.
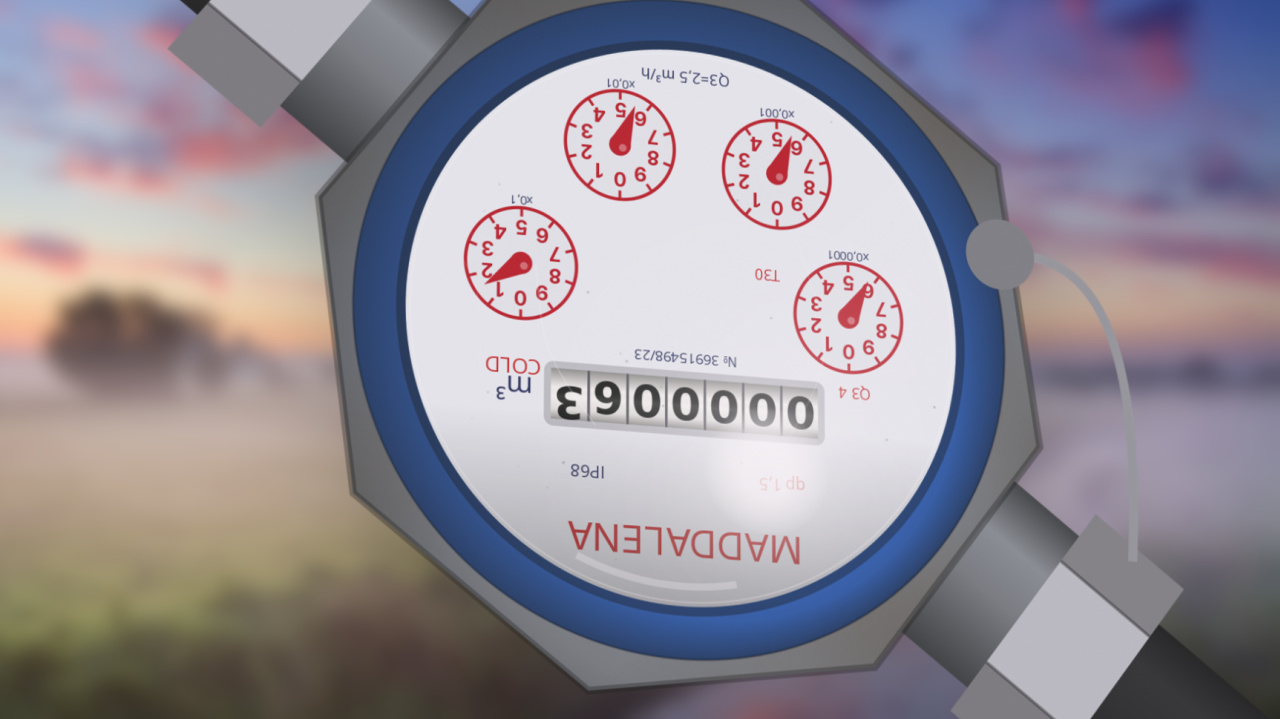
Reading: 63.1555; m³
